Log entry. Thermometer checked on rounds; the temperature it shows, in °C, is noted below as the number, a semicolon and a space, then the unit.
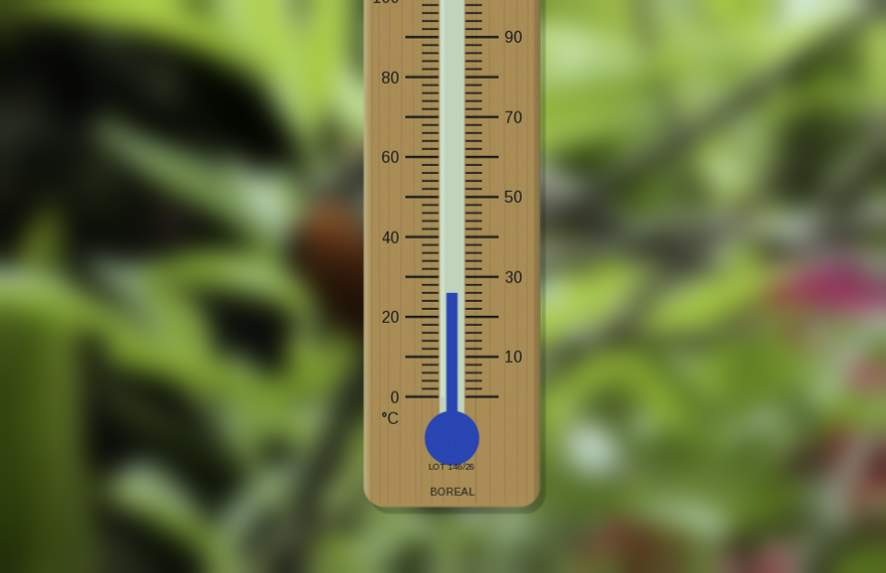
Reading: 26; °C
